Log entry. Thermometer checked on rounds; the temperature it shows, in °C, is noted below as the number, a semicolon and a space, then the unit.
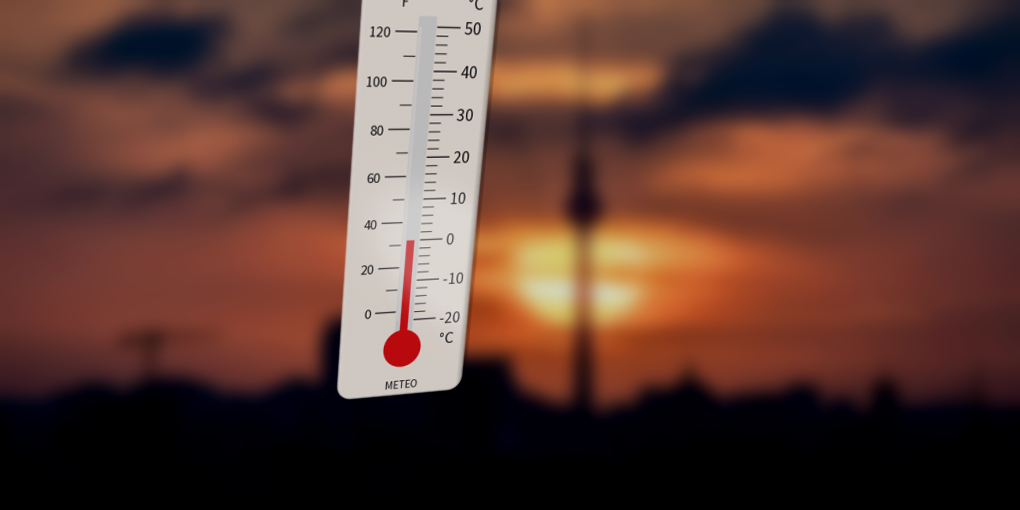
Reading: 0; °C
